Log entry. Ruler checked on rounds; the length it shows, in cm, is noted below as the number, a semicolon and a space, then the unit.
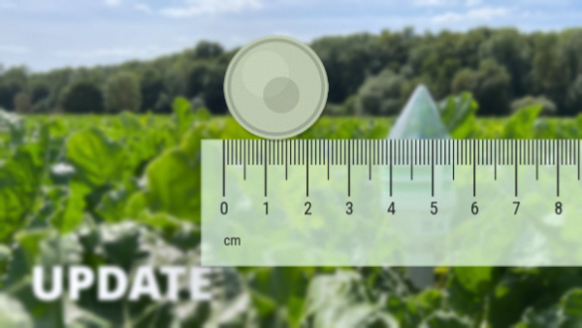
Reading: 2.5; cm
